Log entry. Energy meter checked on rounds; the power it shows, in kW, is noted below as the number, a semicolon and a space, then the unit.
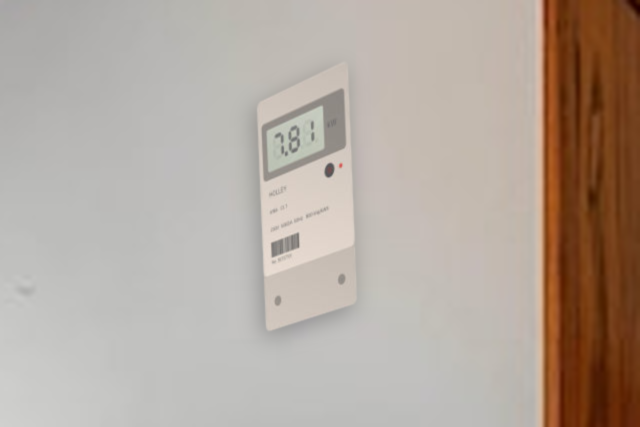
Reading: 7.81; kW
